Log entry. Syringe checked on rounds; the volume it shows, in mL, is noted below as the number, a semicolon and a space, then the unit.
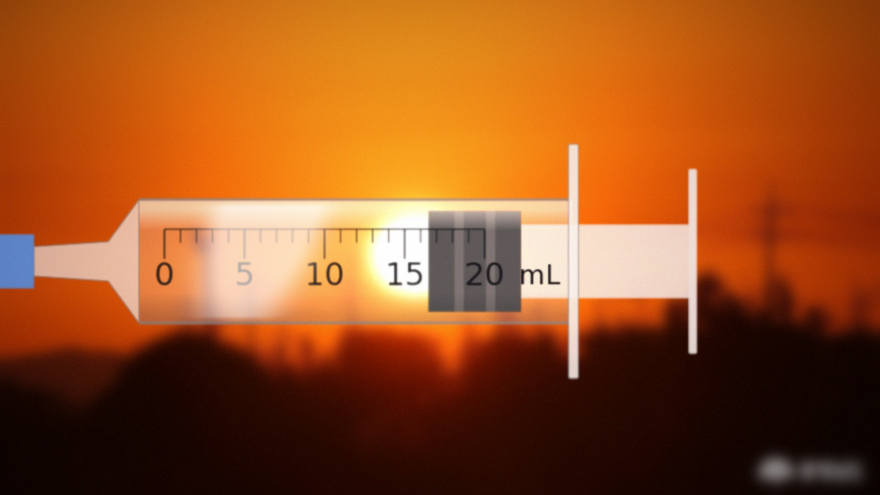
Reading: 16.5; mL
